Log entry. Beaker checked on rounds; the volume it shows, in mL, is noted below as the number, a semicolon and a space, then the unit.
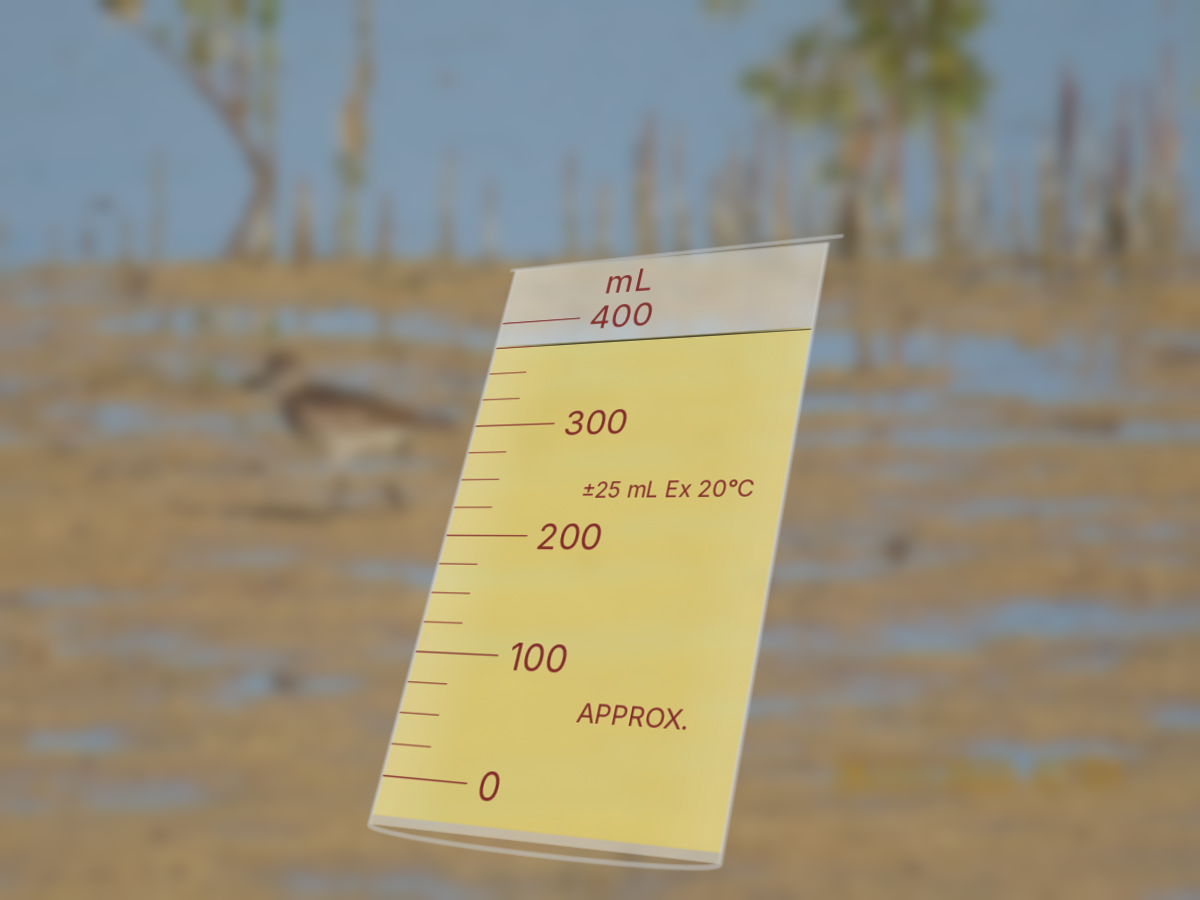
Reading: 375; mL
